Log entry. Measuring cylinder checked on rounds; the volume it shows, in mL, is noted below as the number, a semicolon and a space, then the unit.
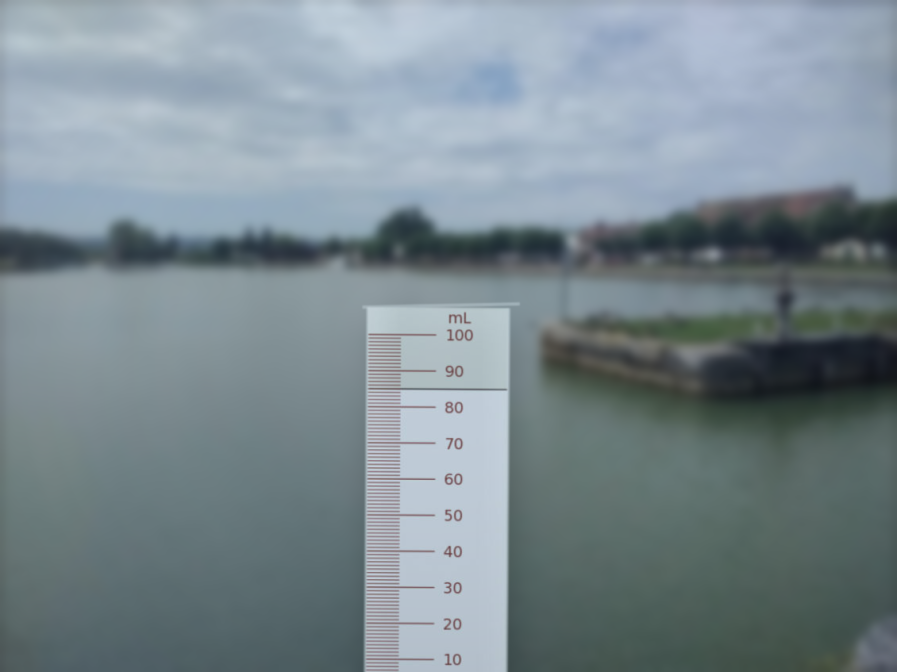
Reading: 85; mL
